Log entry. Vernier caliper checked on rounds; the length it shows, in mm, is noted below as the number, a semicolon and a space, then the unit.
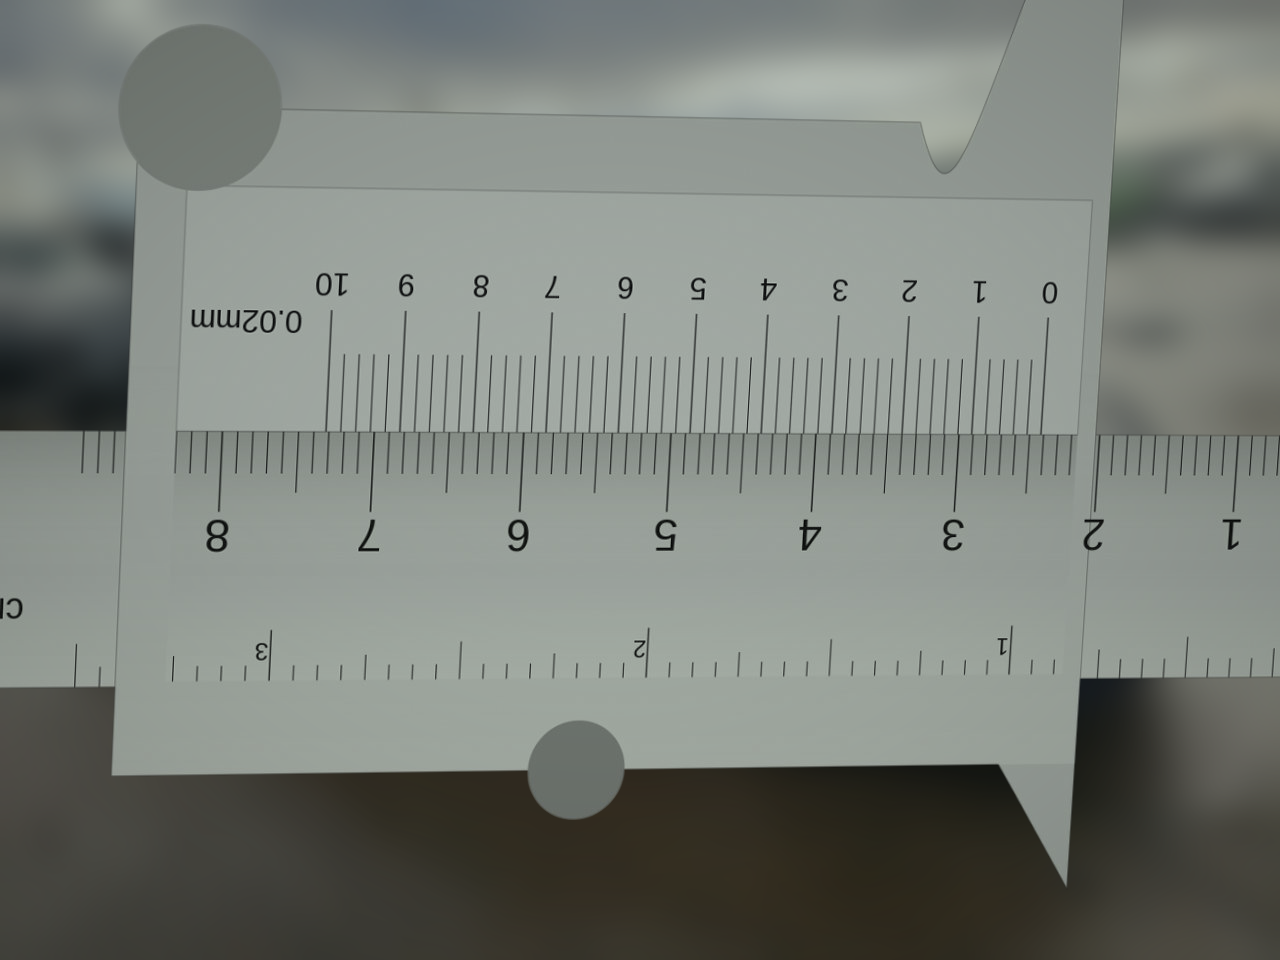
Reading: 24.2; mm
